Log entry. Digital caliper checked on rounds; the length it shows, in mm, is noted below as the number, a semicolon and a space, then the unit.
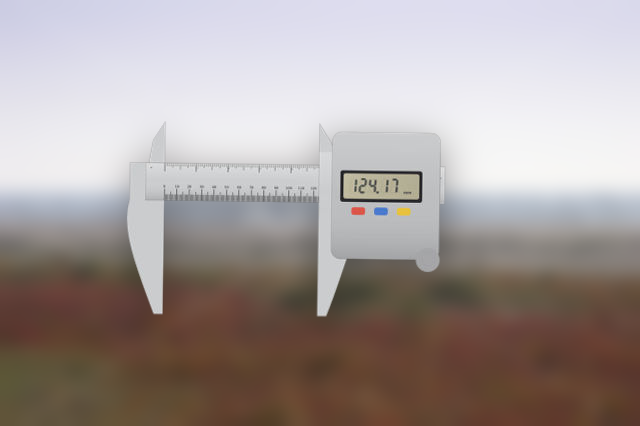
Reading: 124.17; mm
